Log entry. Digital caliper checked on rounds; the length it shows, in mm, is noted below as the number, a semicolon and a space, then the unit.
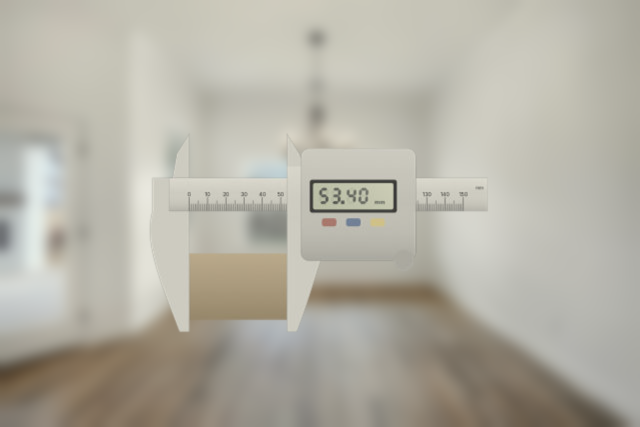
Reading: 53.40; mm
